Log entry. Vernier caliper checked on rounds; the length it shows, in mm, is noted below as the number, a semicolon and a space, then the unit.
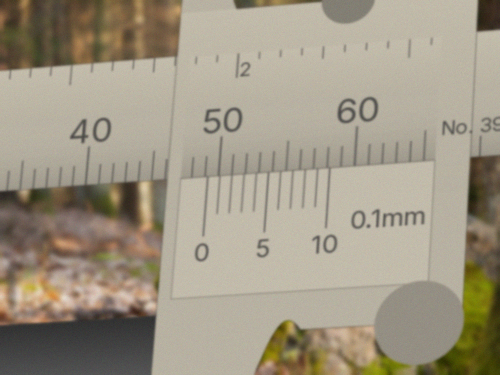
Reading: 49.2; mm
